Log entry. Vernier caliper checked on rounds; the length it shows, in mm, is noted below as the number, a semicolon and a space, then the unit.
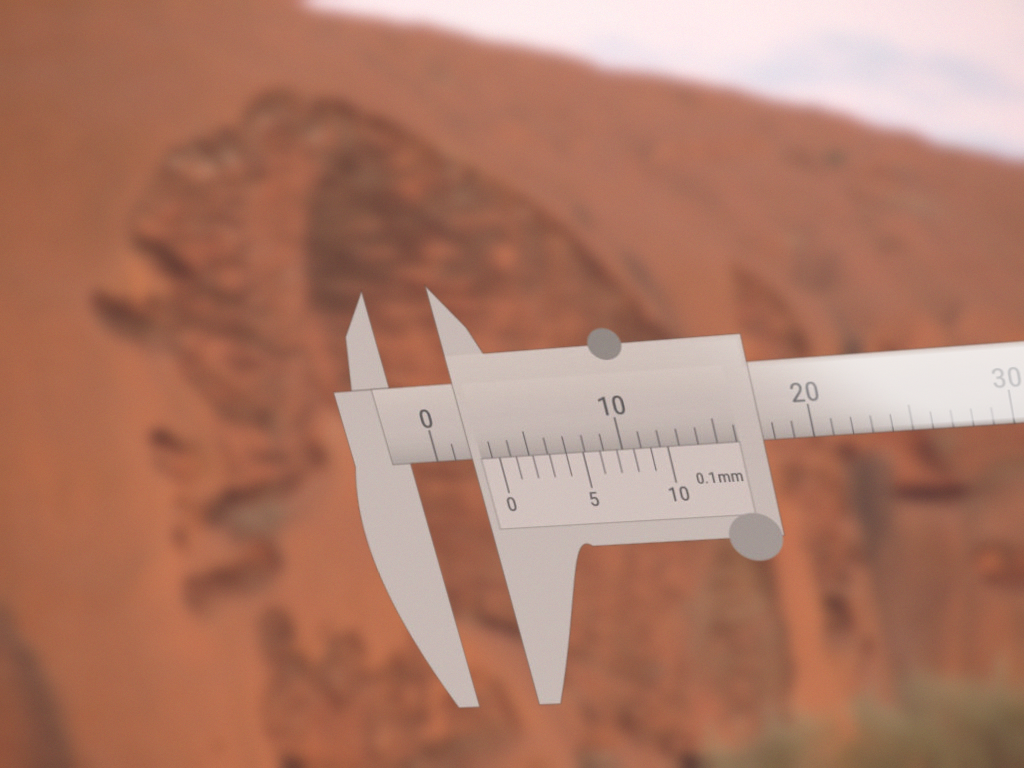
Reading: 3.4; mm
